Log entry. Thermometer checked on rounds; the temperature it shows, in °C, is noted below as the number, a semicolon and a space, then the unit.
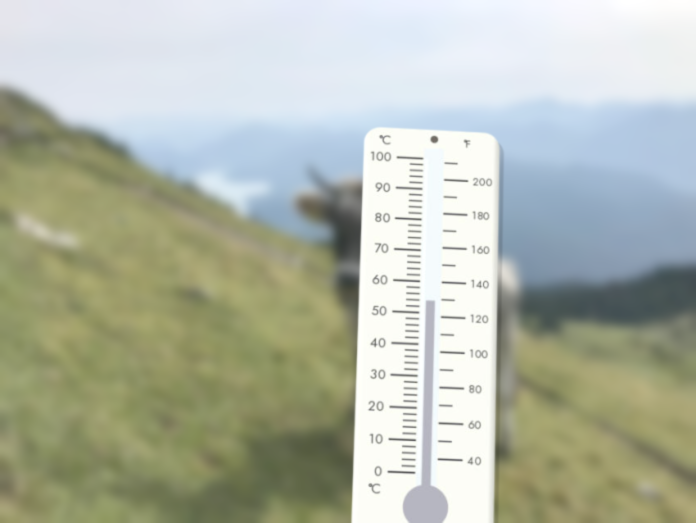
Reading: 54; °C
